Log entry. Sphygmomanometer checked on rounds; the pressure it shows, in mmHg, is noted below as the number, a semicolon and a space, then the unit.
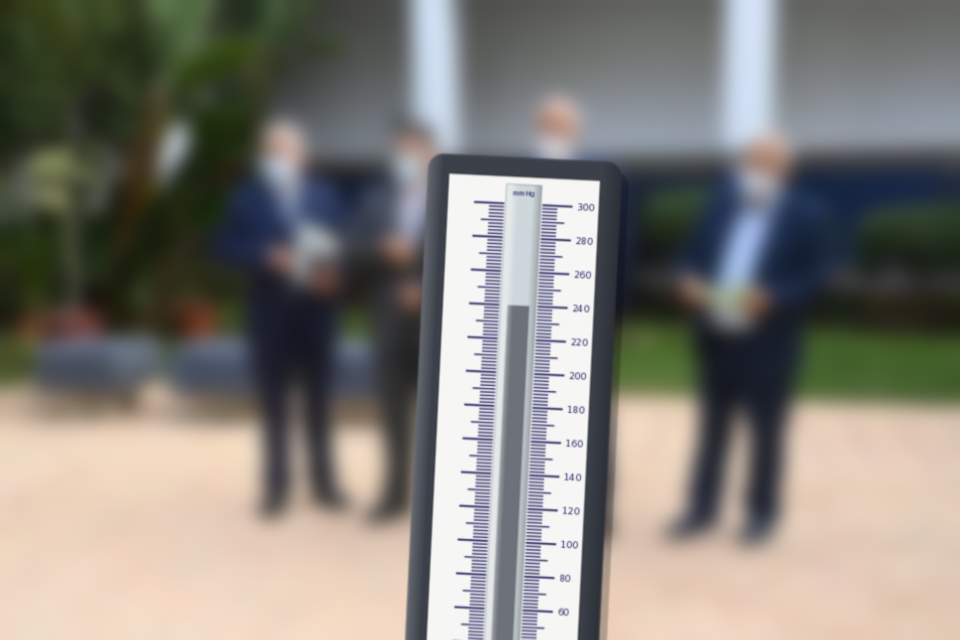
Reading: 240; mmHg
